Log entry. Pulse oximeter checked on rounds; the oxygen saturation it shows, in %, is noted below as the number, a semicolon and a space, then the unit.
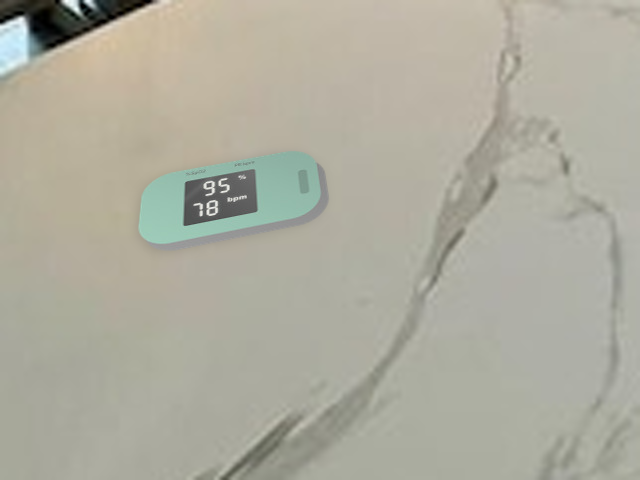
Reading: 95; %
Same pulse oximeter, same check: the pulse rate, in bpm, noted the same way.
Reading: 78; bpm
